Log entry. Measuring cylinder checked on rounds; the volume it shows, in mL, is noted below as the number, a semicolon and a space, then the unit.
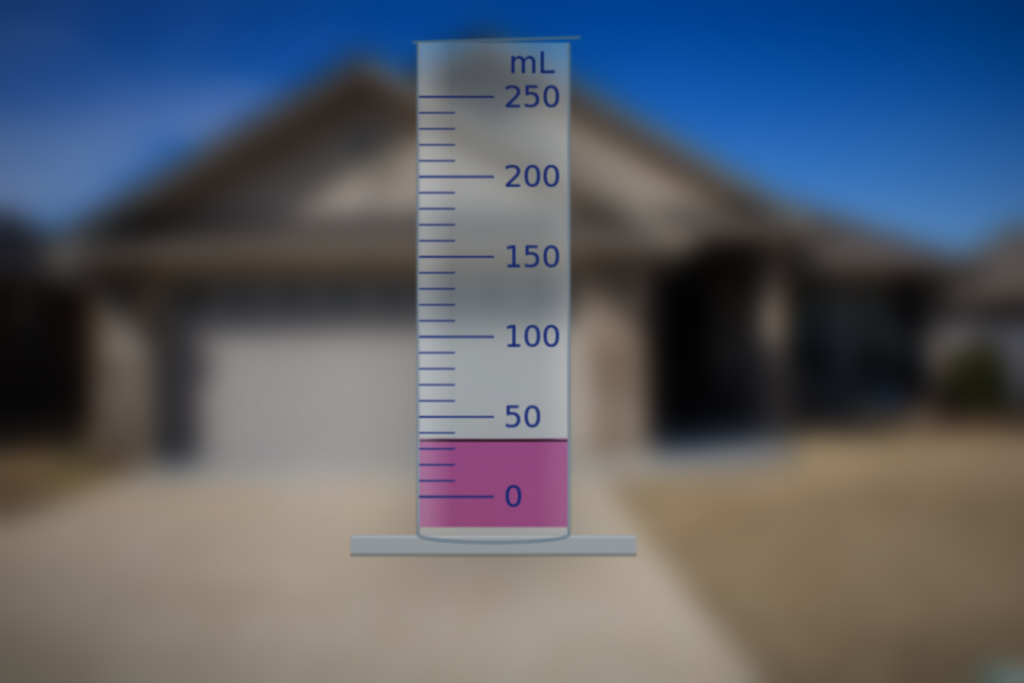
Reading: 35; mL
